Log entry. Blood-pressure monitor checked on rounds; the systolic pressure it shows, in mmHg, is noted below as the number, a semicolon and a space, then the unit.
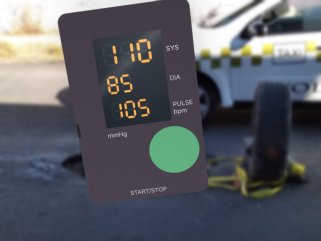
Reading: 110; mmHg
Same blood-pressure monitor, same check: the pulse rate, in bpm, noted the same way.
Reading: 105; bpm
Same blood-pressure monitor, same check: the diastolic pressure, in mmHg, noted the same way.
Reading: 85; mmHg
